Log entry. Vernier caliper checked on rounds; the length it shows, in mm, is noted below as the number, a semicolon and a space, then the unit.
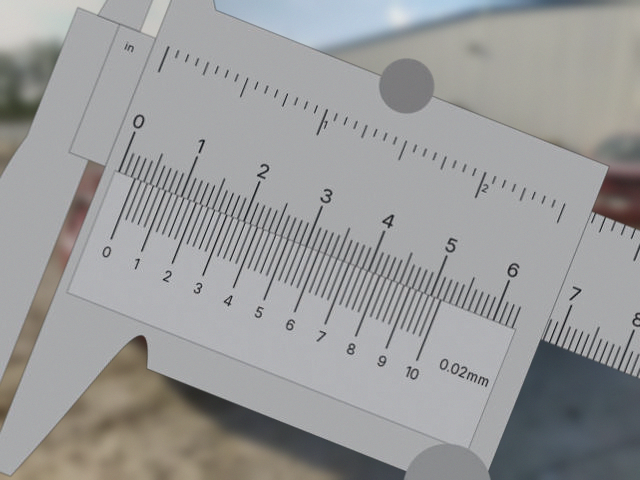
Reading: 2.6; mm
